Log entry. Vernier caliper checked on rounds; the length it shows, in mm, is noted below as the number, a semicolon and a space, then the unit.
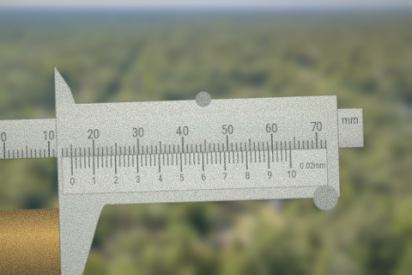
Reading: 15.0; mm
